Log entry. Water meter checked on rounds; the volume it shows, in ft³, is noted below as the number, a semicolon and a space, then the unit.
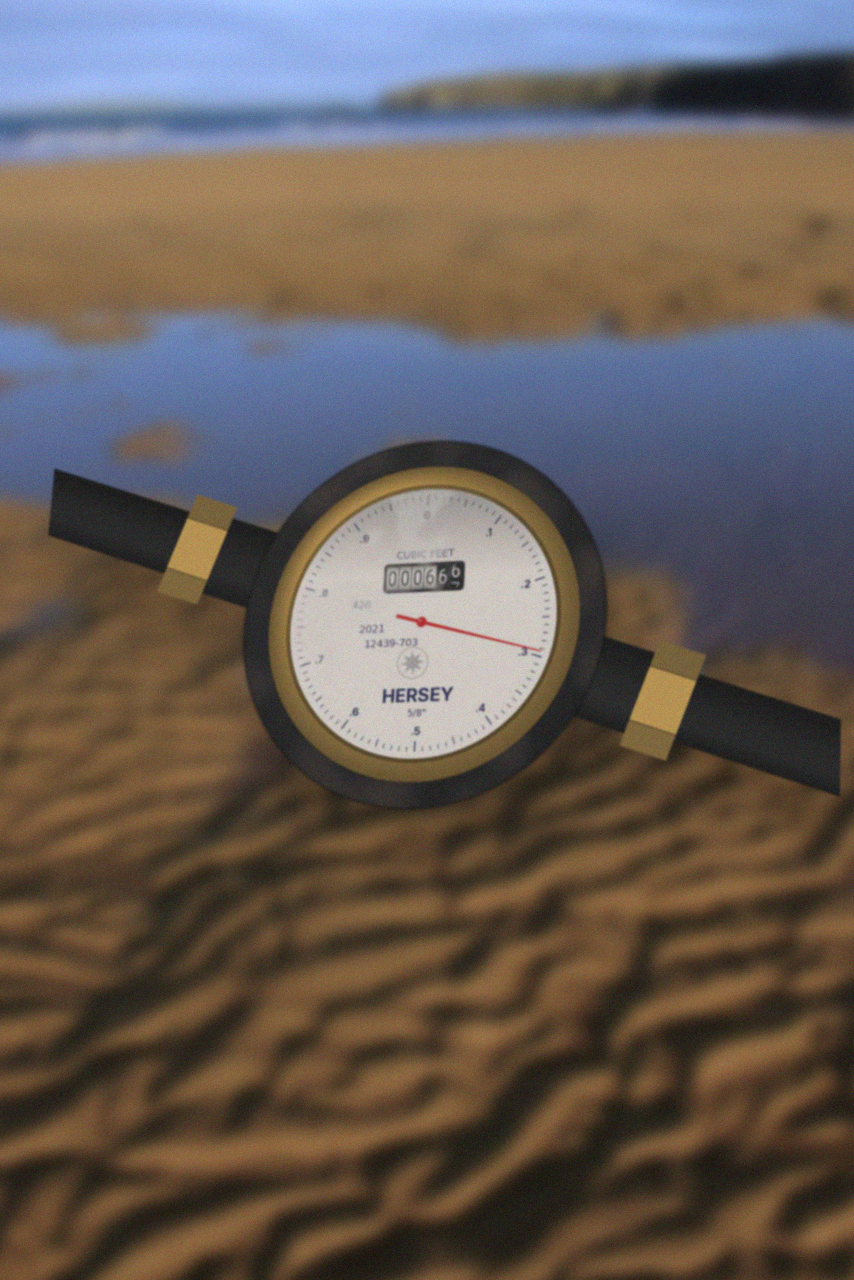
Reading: 666.29; ft³
